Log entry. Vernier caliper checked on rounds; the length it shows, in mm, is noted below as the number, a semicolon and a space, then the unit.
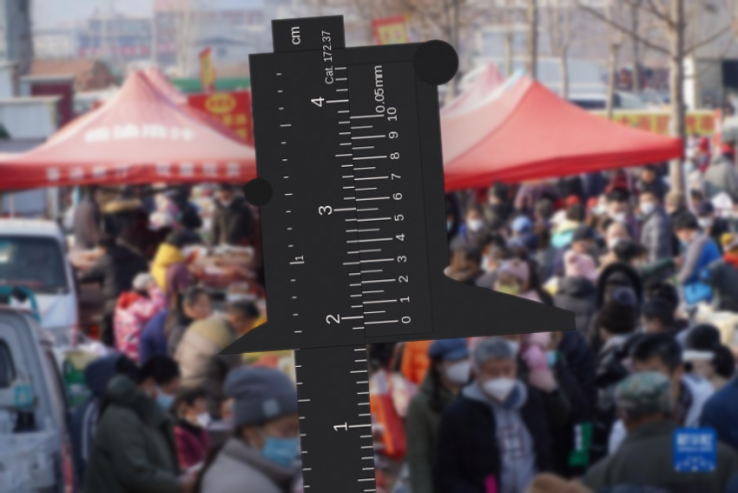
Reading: 19.4; mm
